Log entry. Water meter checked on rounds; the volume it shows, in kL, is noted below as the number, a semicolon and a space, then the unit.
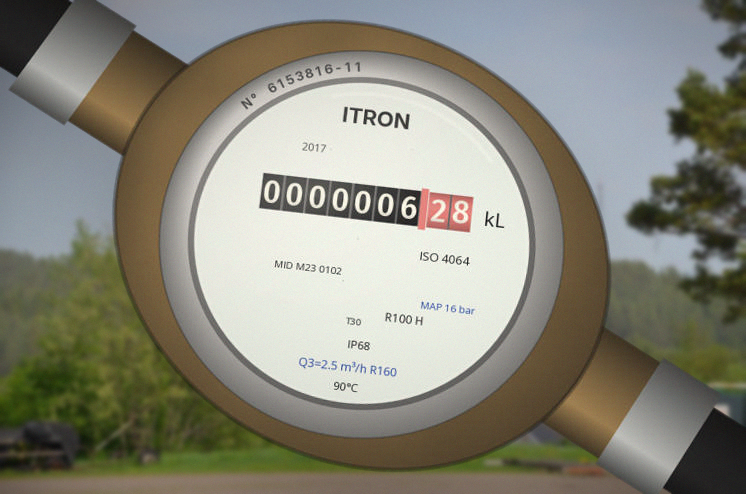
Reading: 6.28; kL
